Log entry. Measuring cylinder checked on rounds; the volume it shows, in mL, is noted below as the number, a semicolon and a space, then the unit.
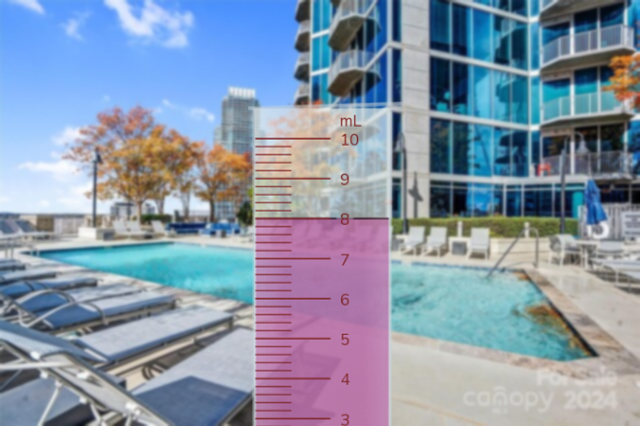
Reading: 8; mL
